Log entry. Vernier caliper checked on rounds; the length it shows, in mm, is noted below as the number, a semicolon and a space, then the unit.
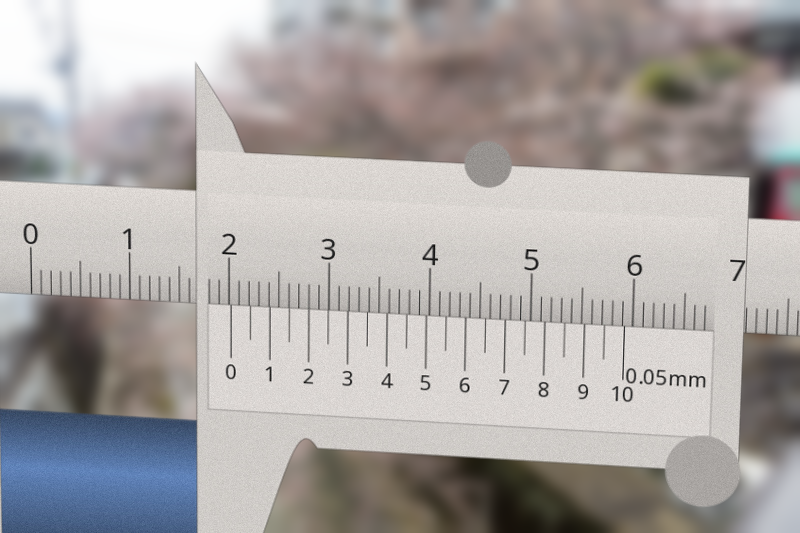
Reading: 20.2; mm
